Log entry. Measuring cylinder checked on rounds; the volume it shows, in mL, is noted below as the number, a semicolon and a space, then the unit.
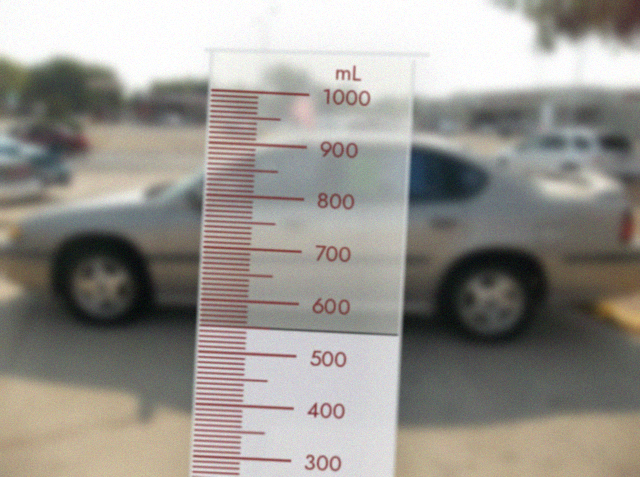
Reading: 550; mL
